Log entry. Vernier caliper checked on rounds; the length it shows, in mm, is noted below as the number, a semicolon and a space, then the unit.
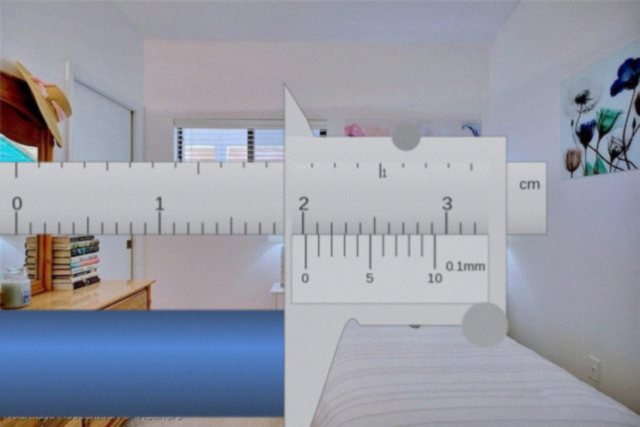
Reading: 20.2; mm
